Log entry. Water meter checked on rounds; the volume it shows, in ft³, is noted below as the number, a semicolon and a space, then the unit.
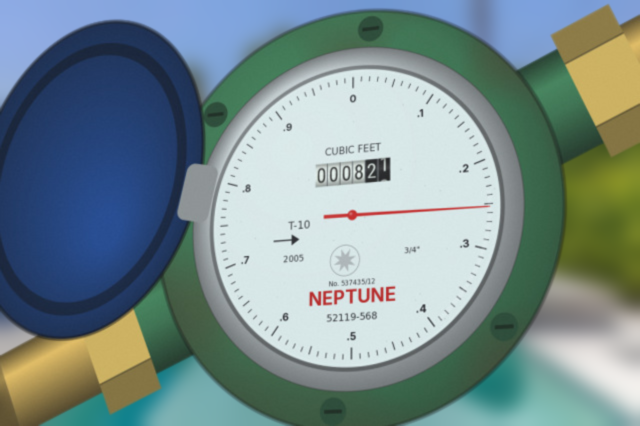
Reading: 821.25; ft³
